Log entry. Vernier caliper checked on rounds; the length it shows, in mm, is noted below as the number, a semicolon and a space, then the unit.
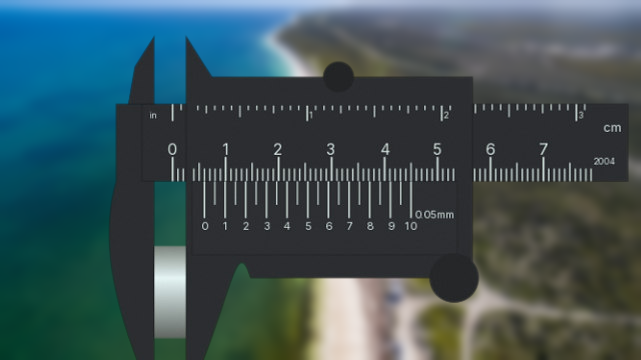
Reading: 6.0; mm
